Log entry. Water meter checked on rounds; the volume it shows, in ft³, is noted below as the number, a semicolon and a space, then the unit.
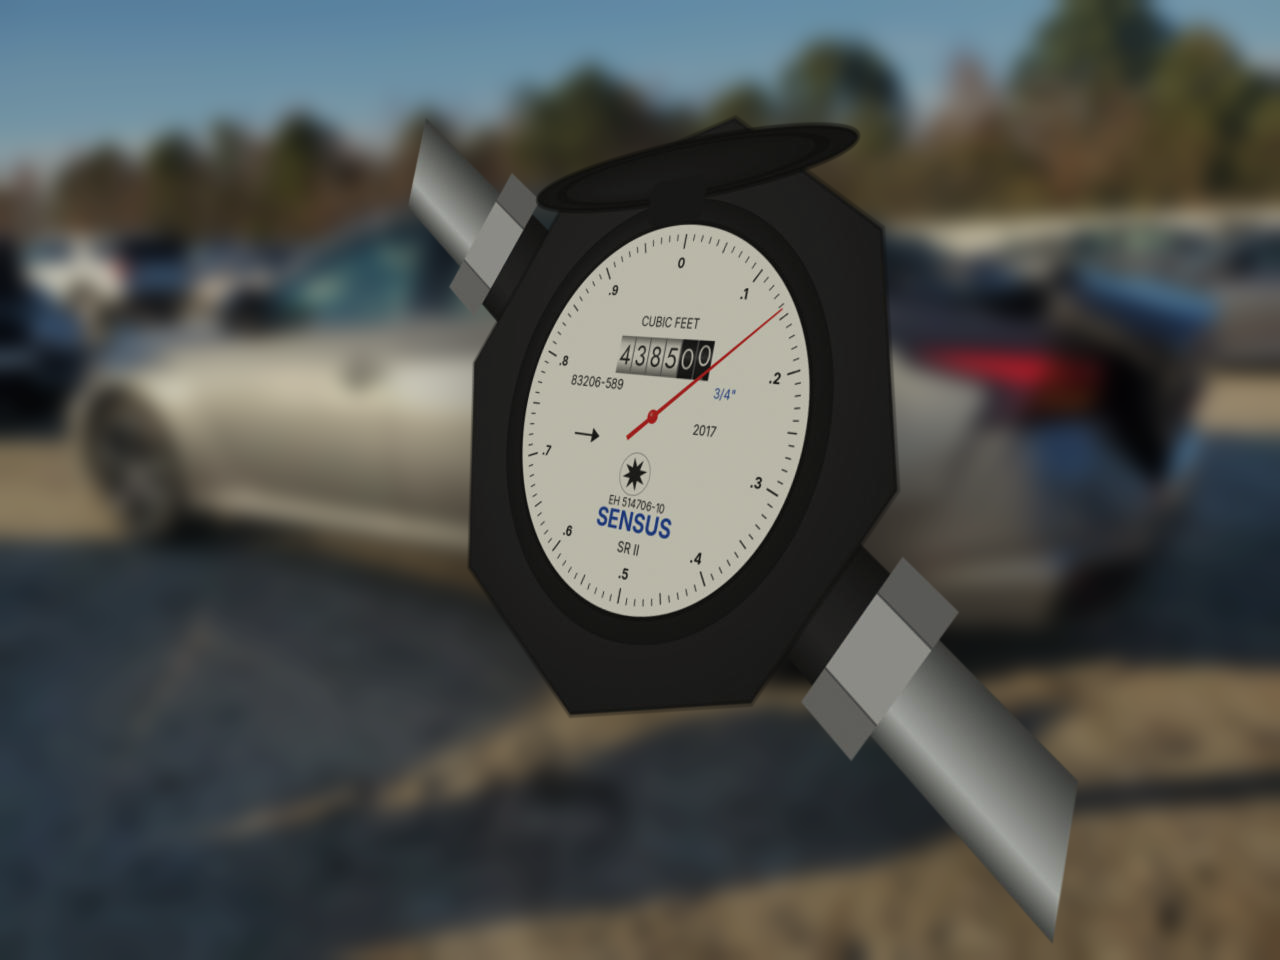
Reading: 438500.14; ft³
